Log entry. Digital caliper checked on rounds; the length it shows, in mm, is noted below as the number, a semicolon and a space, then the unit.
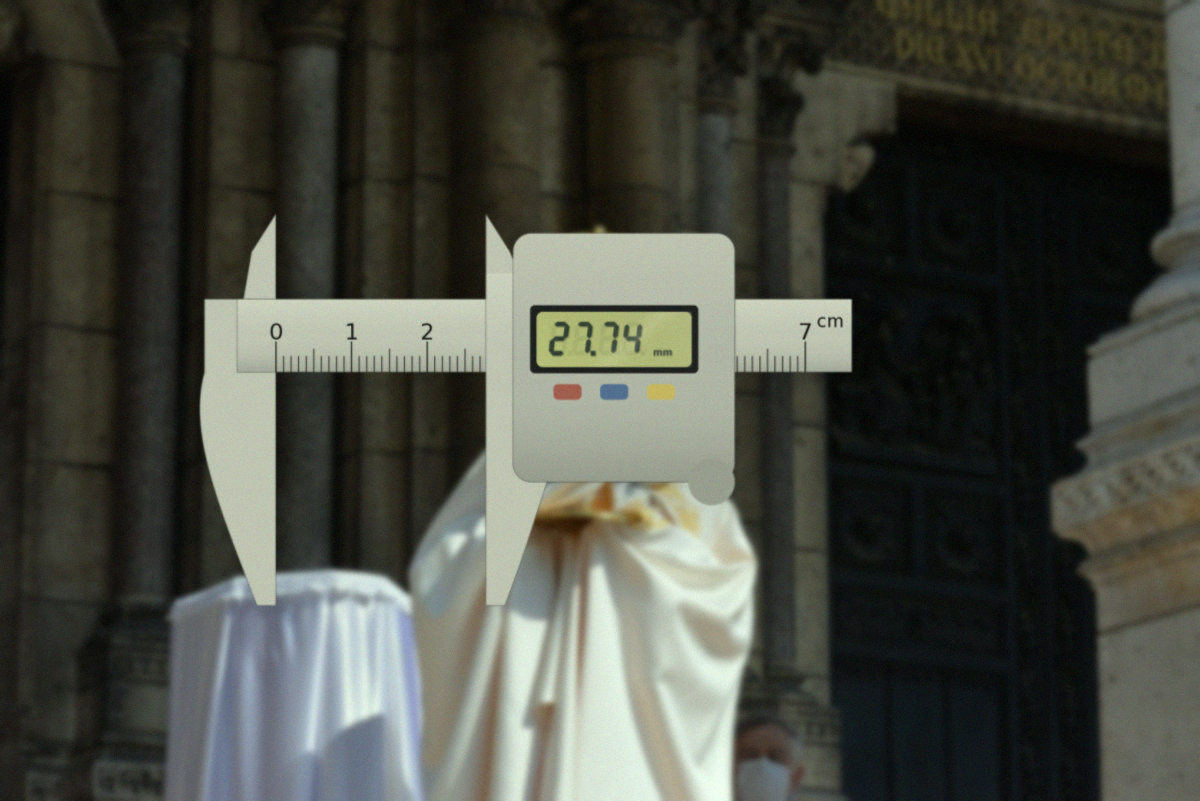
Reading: 27.74; mm
